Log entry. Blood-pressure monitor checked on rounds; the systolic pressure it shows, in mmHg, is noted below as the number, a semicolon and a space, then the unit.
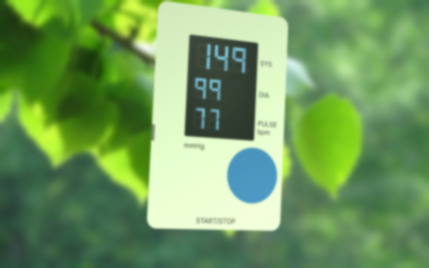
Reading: 149; mmHg
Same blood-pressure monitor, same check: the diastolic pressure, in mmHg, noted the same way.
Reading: 99; mmHg
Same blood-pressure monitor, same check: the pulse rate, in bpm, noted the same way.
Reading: 77; bpm
